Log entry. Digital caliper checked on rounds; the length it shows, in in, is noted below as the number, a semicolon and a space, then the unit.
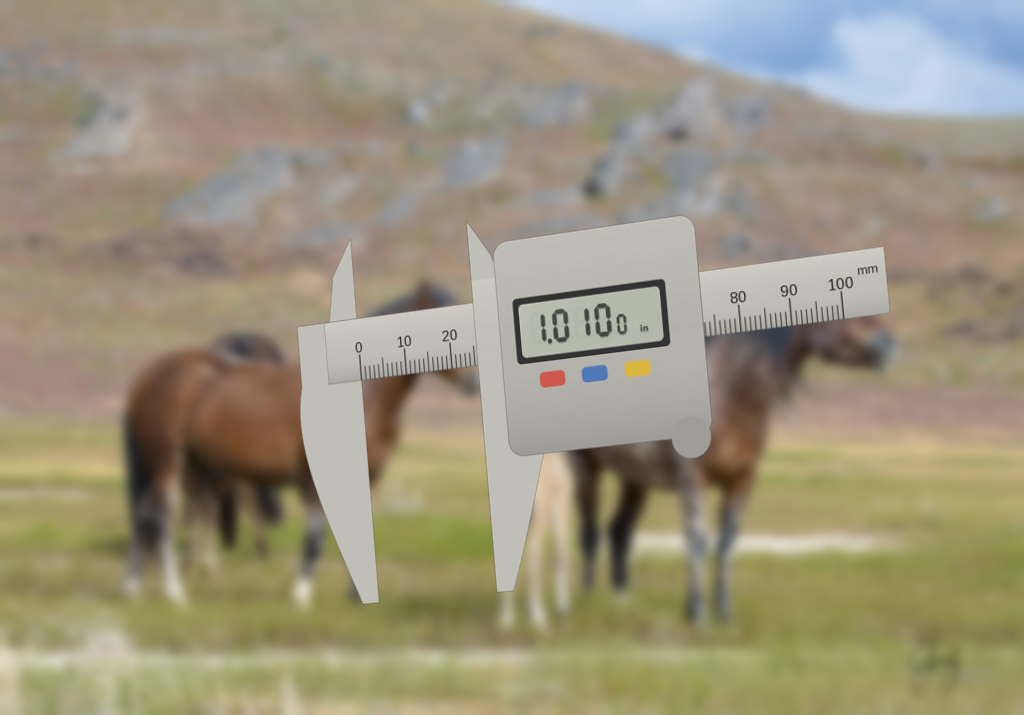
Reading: 1.0100; in
